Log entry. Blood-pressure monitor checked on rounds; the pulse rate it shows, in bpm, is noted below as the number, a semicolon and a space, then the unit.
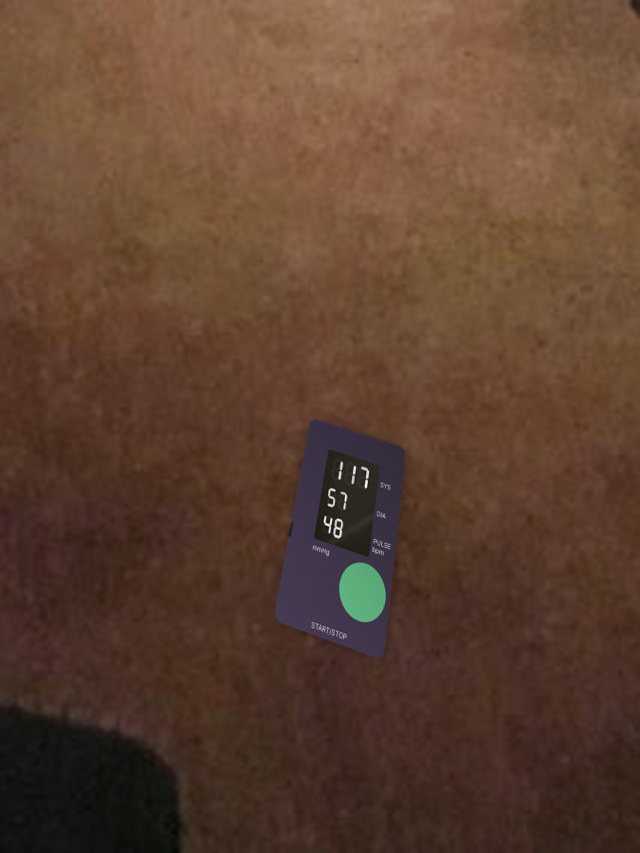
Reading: 48; bpm
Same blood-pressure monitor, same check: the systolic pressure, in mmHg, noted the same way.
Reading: 117; mmHg
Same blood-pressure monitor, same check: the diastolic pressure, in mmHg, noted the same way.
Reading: 57; mmHg
